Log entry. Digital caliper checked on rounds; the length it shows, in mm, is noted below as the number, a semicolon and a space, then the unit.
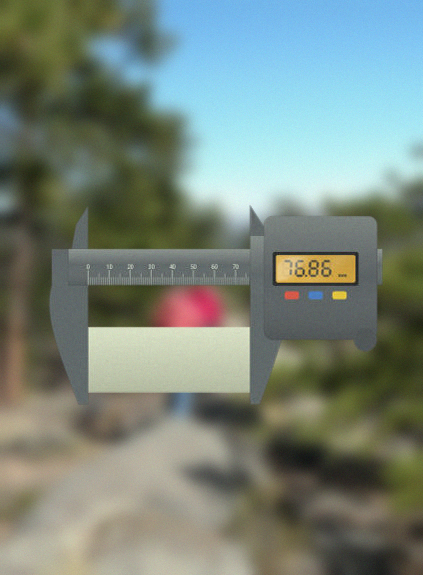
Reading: 76.86; mm
